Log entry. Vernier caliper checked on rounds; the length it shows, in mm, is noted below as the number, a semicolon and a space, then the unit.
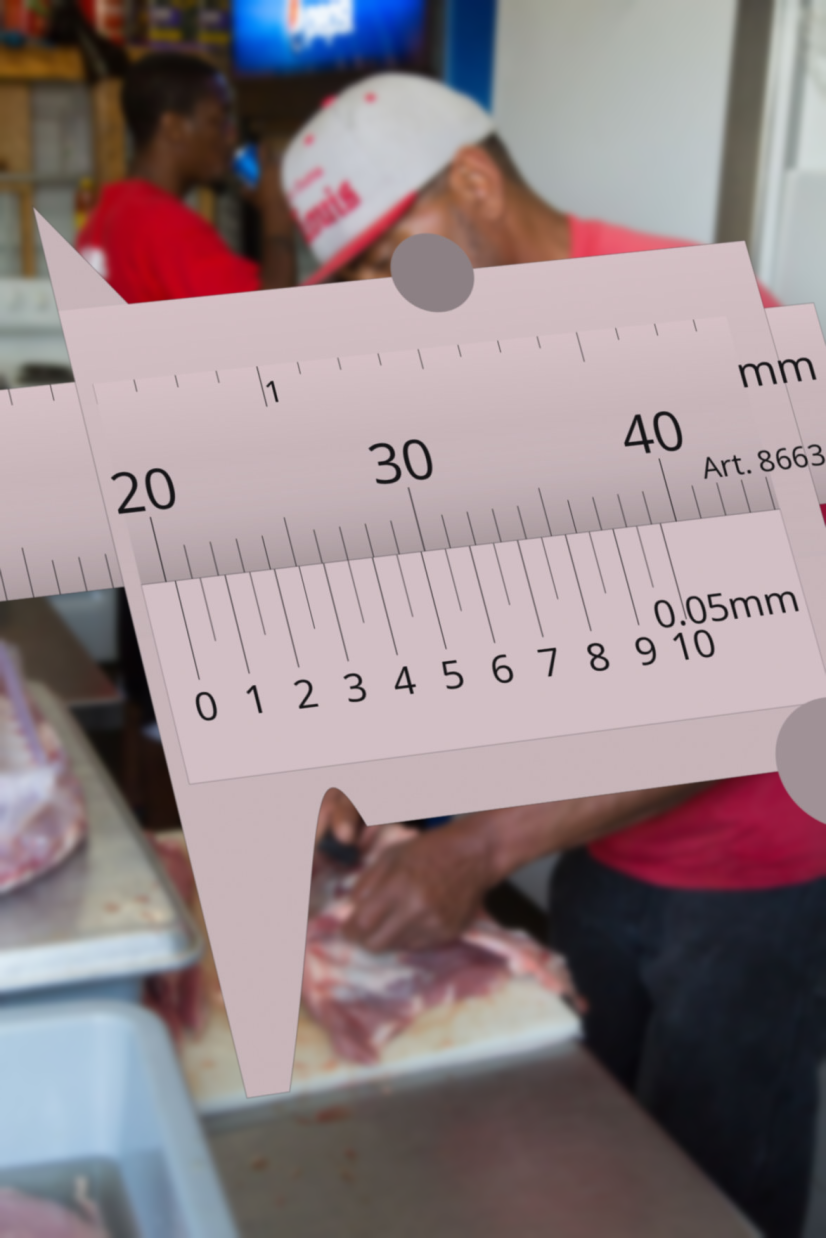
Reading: 20.35; mm
